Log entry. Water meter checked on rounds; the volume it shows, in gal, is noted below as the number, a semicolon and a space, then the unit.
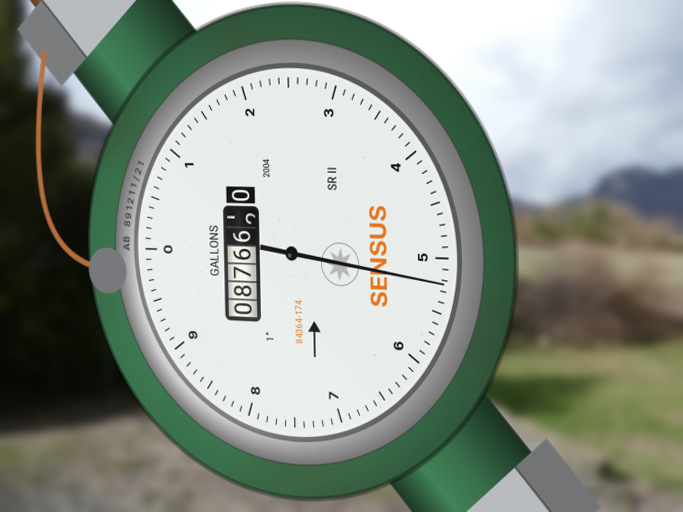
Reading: 876615.2; gal
